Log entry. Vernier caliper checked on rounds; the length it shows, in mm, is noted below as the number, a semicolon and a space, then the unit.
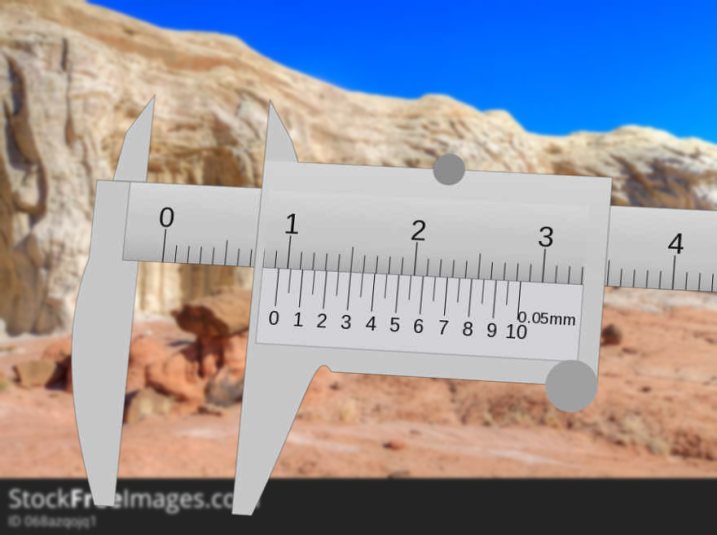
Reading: 9.3; mm
